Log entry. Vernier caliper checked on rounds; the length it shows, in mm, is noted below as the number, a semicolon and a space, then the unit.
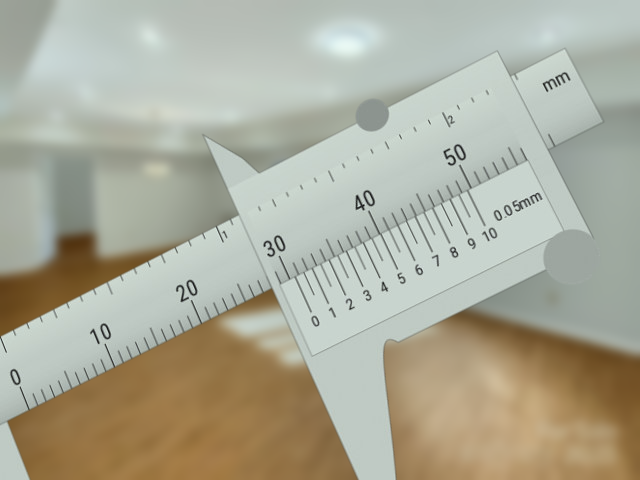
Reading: 30.6; mm
